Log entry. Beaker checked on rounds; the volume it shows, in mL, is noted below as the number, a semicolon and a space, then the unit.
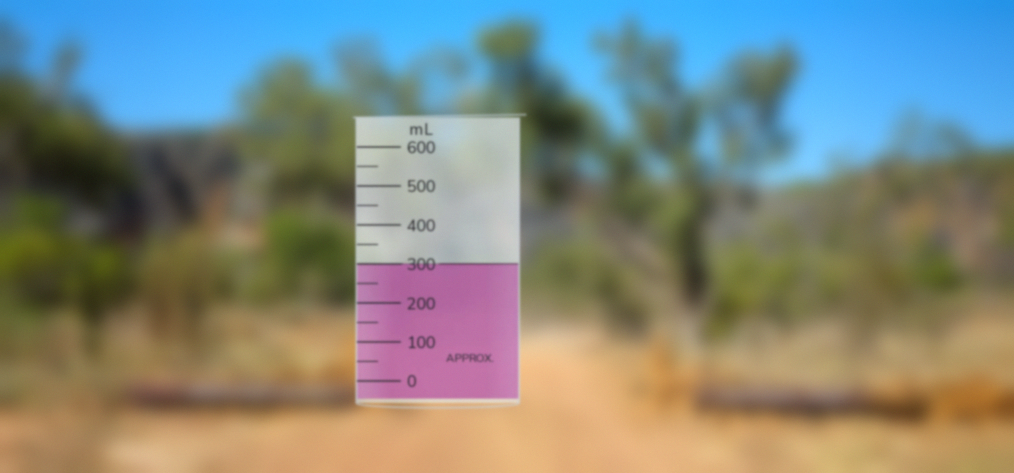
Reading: 300; mL
